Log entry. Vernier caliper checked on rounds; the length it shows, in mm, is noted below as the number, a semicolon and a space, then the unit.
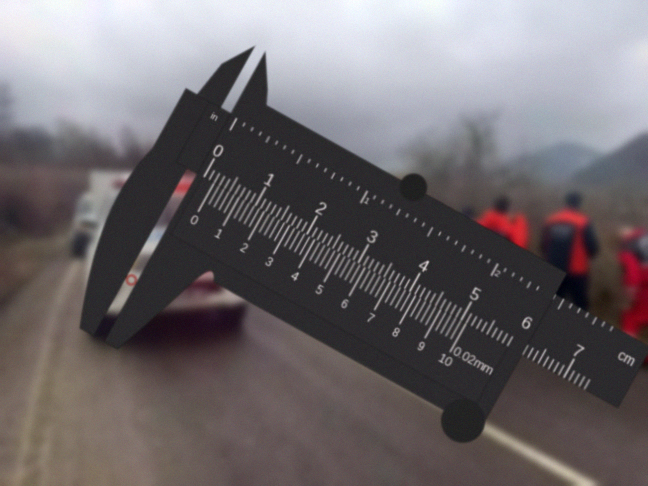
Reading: 2.0; mm
